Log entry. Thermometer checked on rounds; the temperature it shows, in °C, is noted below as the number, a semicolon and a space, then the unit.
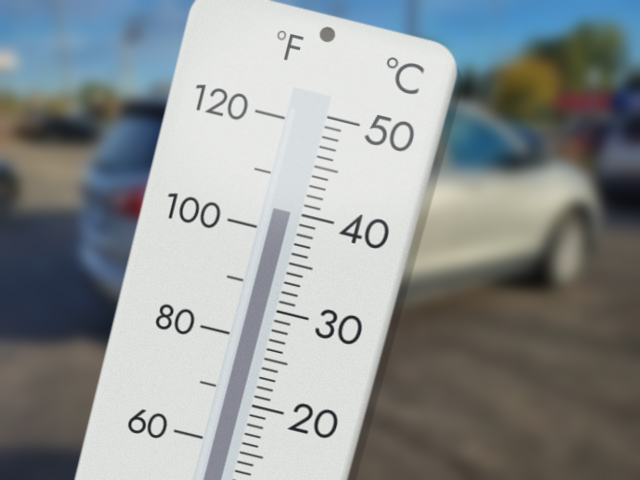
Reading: 40; °C
